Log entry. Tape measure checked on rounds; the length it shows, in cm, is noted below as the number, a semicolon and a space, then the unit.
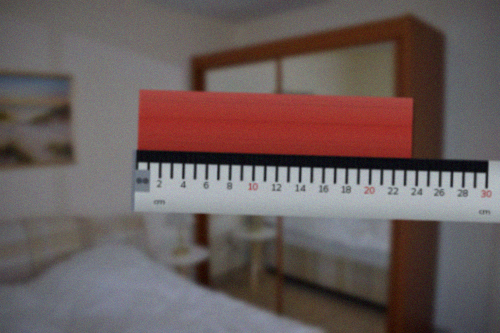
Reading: 23.5; cm
